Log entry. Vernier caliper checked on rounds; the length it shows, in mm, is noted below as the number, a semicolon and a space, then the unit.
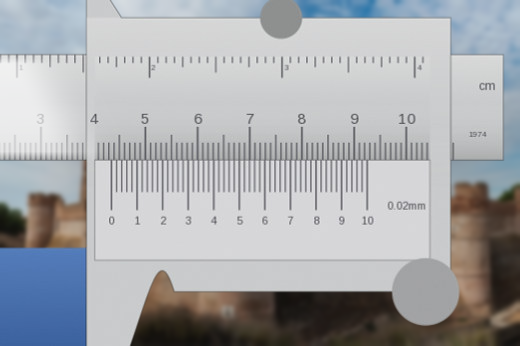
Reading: 43.5; mm
